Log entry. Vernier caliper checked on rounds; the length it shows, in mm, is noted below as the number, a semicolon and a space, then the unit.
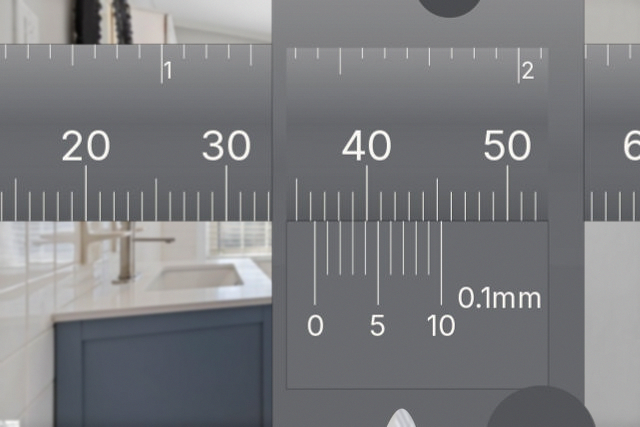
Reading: 36.3; mm
